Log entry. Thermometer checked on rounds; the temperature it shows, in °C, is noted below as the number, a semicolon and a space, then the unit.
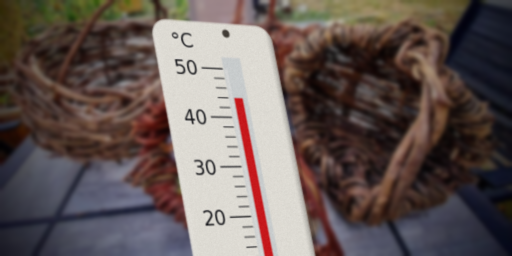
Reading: 44; °C
